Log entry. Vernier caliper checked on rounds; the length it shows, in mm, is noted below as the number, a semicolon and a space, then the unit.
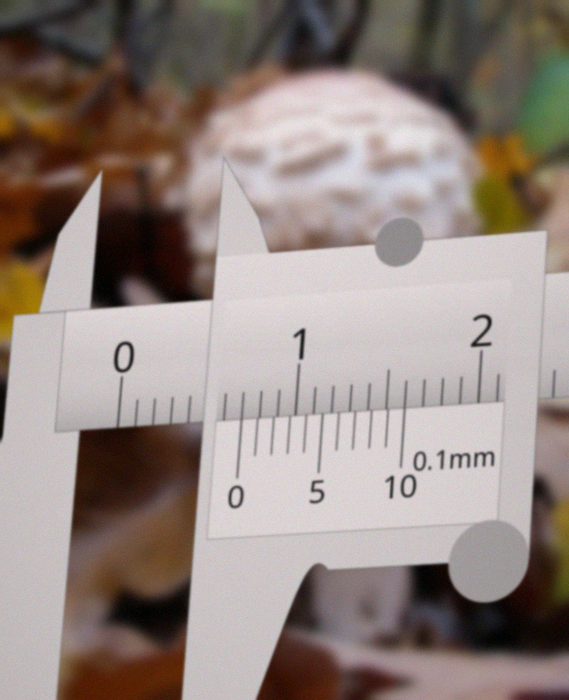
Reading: 7.0; mm
